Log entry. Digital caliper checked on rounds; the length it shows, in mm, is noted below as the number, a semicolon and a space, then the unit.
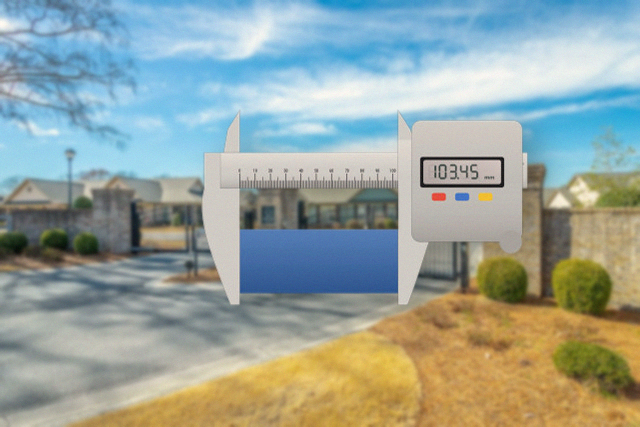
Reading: 103.45; mm
